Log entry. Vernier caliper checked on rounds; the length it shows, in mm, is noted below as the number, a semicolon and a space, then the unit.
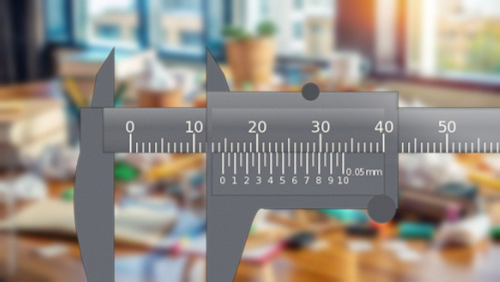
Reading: 14.6; mm
